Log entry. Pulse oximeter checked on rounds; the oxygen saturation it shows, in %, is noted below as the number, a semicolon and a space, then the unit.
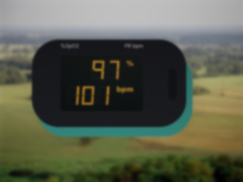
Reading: 97; %
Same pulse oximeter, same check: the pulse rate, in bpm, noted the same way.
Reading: 101; bpm
